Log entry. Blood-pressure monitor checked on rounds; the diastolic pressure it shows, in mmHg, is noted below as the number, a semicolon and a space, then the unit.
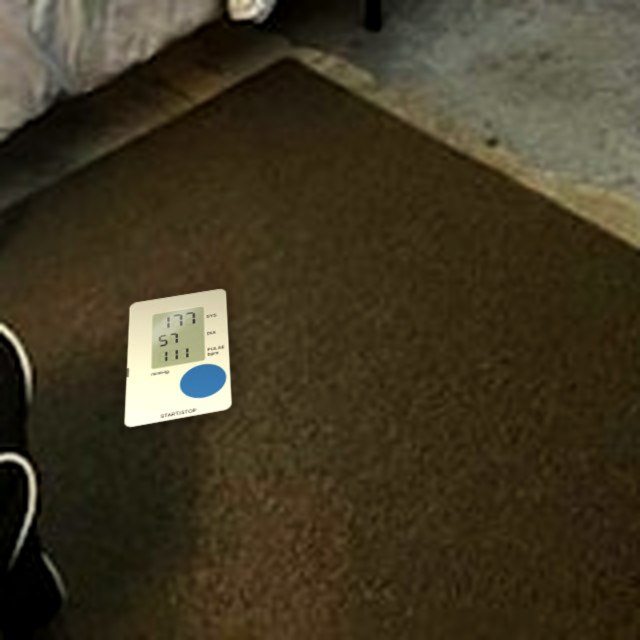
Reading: 57; mmHg
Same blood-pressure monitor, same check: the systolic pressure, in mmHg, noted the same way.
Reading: 177; mmHg
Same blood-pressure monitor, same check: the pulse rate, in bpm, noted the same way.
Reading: 111; bpm
